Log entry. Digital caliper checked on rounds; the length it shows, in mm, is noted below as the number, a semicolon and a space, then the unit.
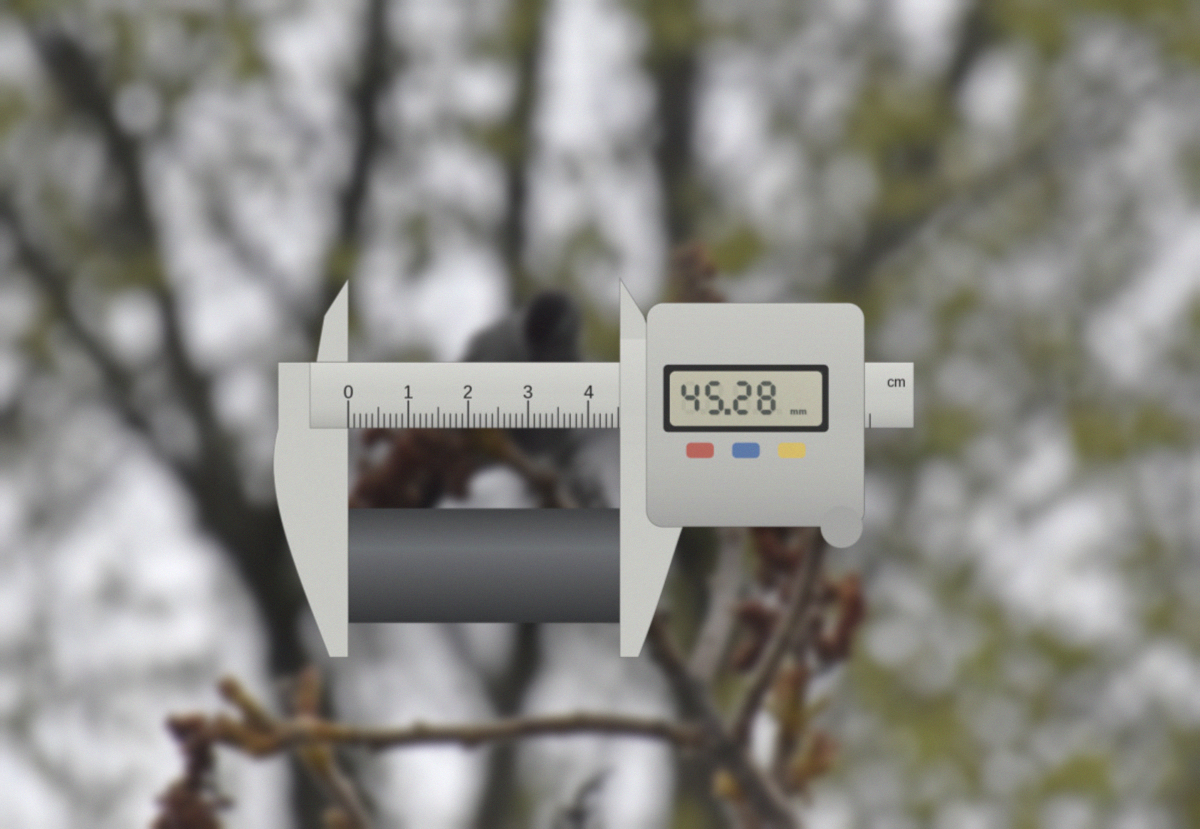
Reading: 45.28; mm
